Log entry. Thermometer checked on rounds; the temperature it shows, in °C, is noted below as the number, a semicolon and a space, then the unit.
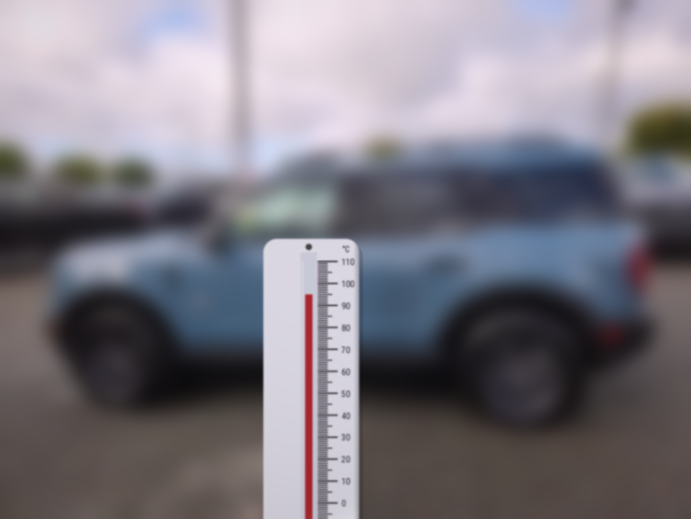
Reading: 95; °C
